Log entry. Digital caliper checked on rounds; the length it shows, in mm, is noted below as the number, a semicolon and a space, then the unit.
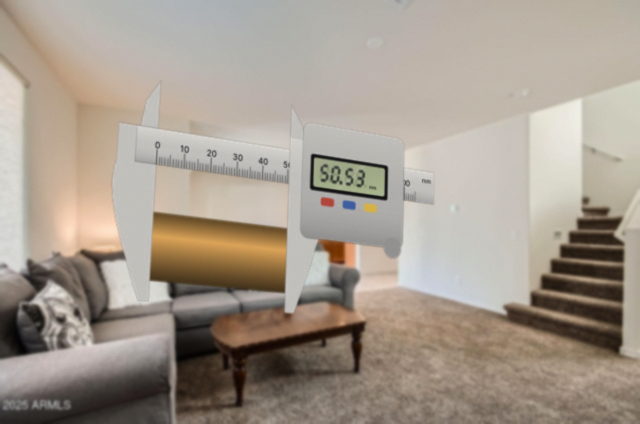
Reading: 50.53; mm
